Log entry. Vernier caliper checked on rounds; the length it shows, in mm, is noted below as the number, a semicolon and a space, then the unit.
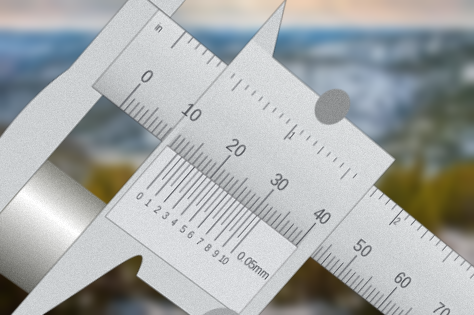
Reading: 12.8; mm
